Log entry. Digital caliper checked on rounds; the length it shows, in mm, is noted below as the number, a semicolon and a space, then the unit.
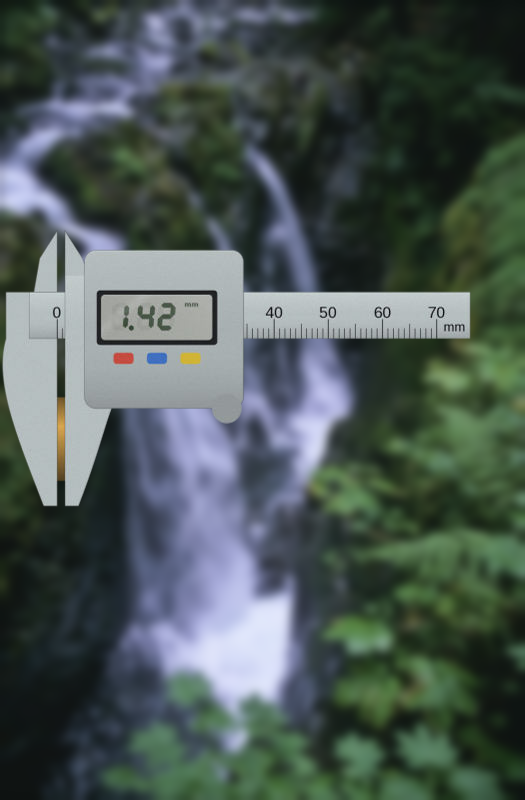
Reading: 1.42; mm
